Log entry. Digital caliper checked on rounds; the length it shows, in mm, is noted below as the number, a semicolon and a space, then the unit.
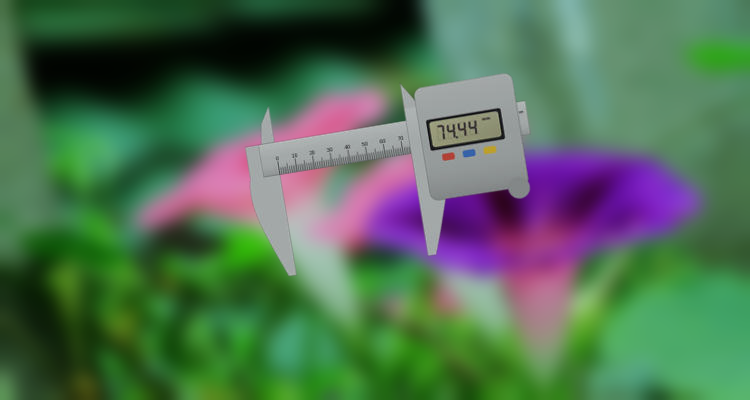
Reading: 74.44; mm
